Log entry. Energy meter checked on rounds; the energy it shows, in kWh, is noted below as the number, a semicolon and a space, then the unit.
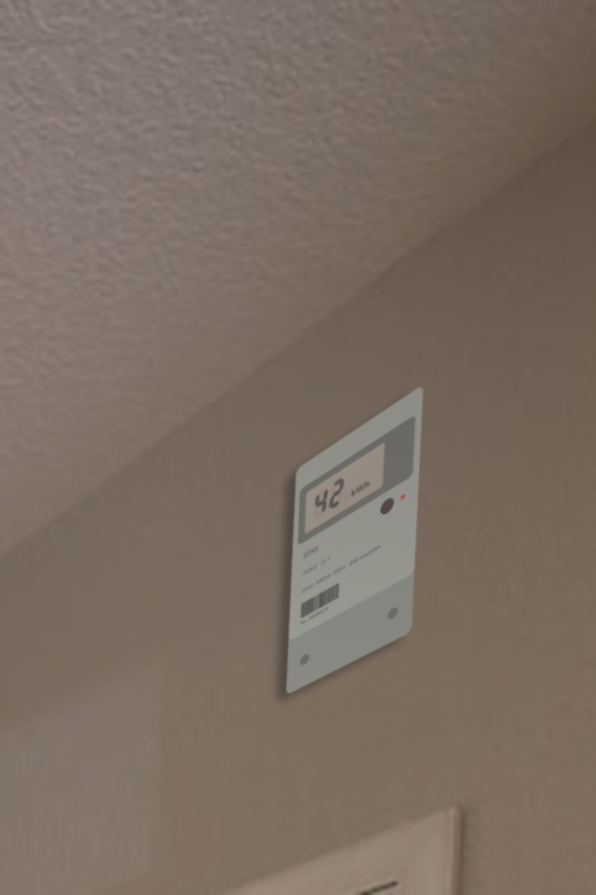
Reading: 42; kWh
